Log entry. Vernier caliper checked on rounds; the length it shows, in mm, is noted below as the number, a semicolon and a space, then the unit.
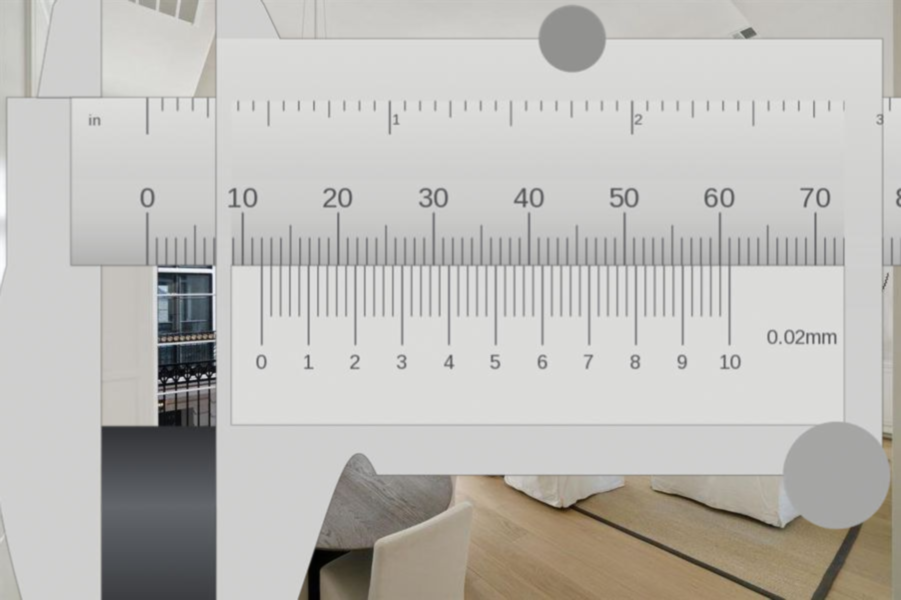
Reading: 12.0; mm
